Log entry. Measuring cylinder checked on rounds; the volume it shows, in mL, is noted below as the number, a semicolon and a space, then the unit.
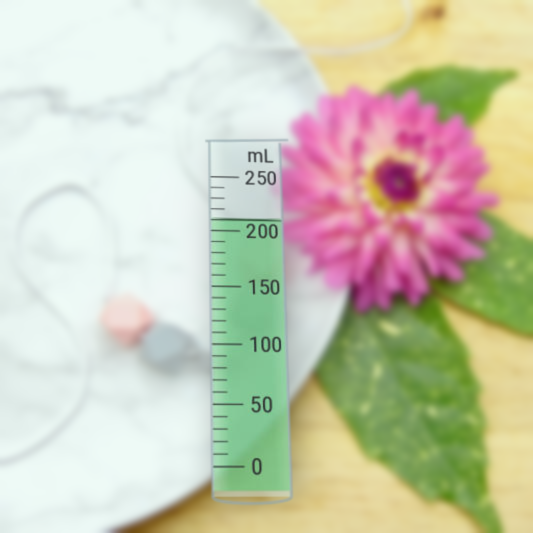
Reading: 210; mL
